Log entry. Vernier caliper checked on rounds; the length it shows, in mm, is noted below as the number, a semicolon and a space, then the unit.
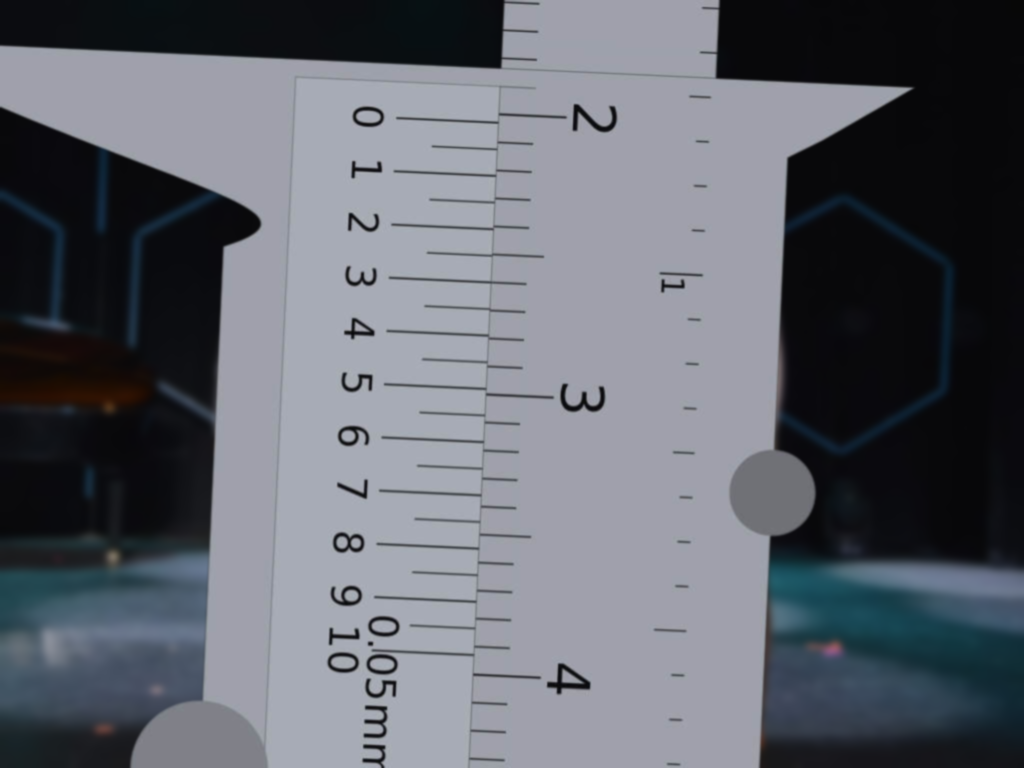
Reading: 20.3; mm
